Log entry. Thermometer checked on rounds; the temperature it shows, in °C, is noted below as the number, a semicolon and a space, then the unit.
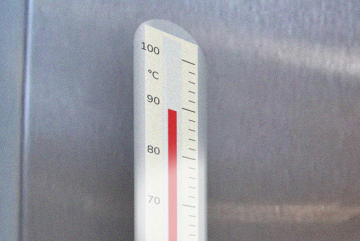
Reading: 89; °C
